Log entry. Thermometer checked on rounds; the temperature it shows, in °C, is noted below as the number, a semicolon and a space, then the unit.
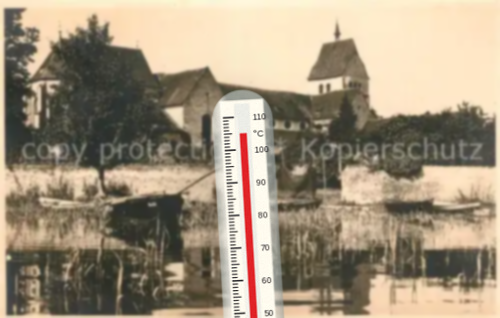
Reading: 105; °C
